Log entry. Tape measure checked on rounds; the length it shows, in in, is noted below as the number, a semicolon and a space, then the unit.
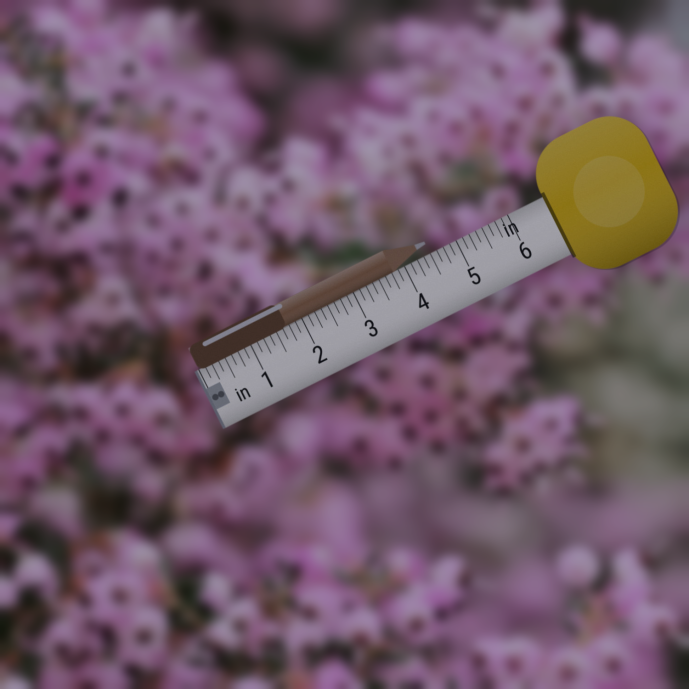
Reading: 4.5; in
